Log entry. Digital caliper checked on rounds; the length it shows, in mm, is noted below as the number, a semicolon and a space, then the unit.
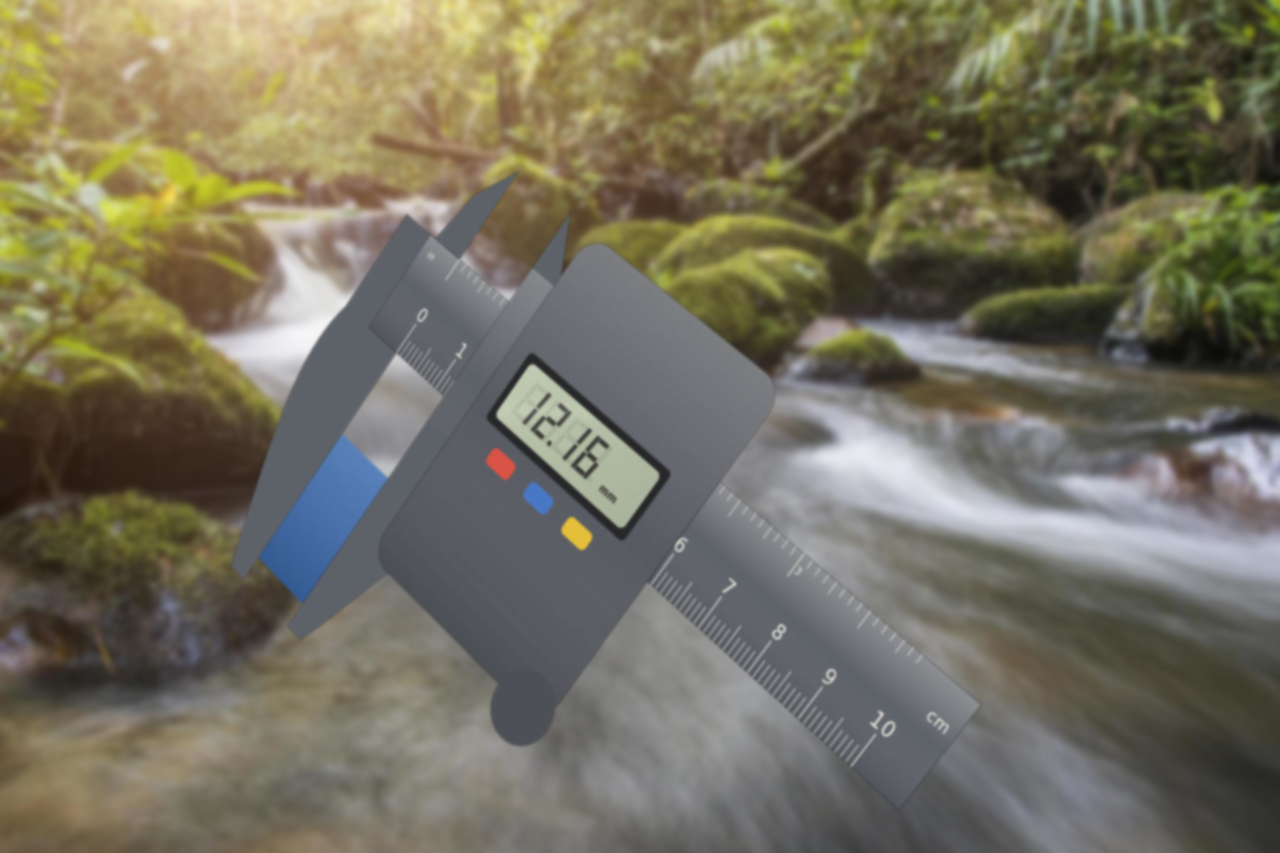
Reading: 12.16; mm
